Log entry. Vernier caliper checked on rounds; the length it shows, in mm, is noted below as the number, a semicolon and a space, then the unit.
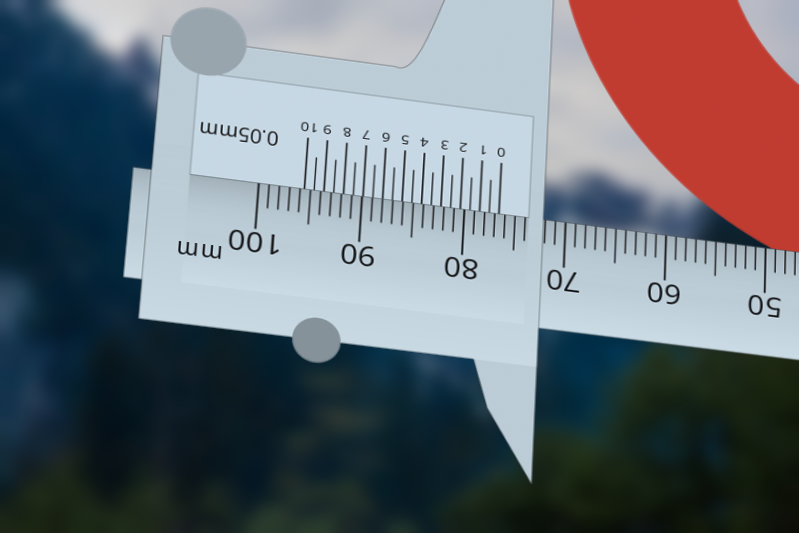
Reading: 76.6; mm
